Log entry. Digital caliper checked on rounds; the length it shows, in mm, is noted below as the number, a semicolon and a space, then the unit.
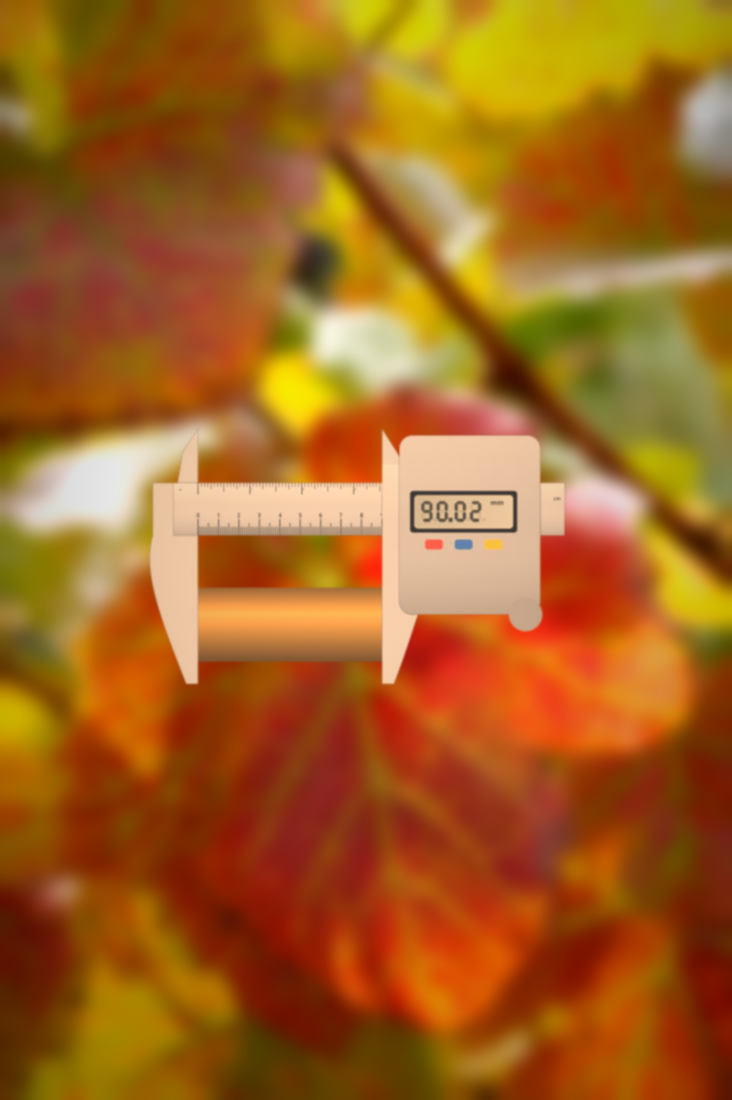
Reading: 90.02; mm
